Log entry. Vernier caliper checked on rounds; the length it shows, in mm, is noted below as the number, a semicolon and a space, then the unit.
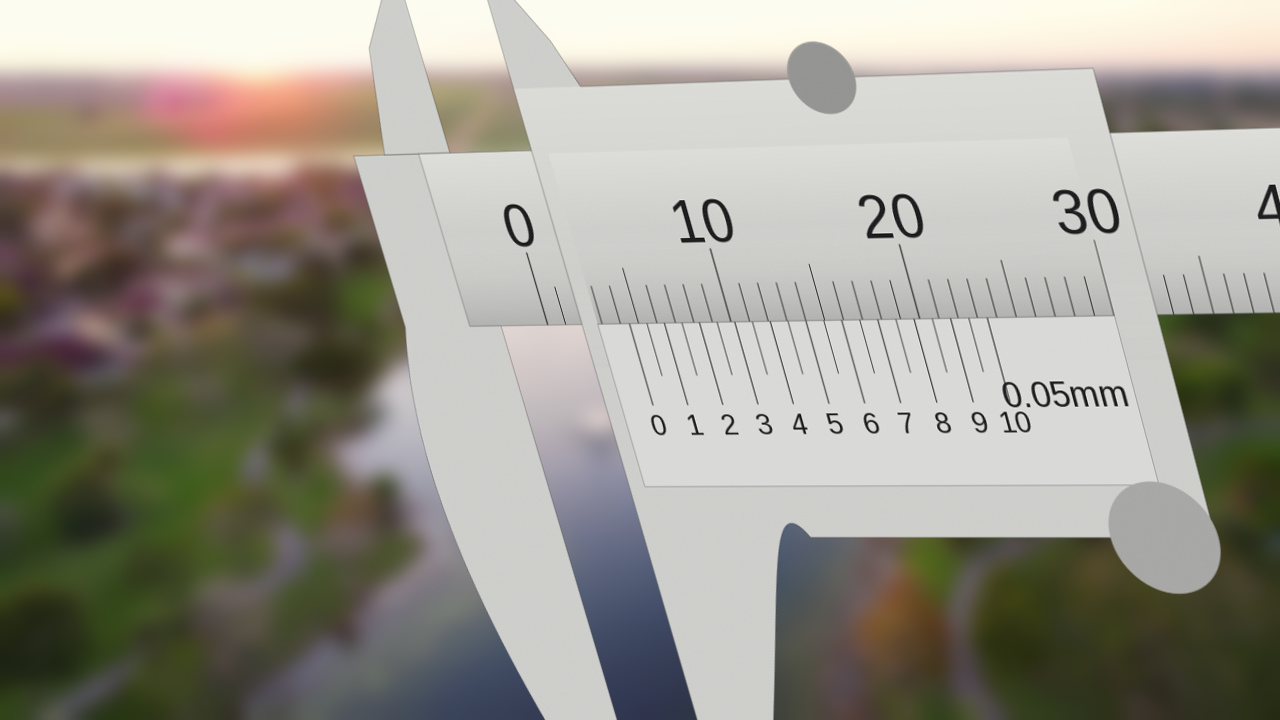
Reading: 4.5; mm
